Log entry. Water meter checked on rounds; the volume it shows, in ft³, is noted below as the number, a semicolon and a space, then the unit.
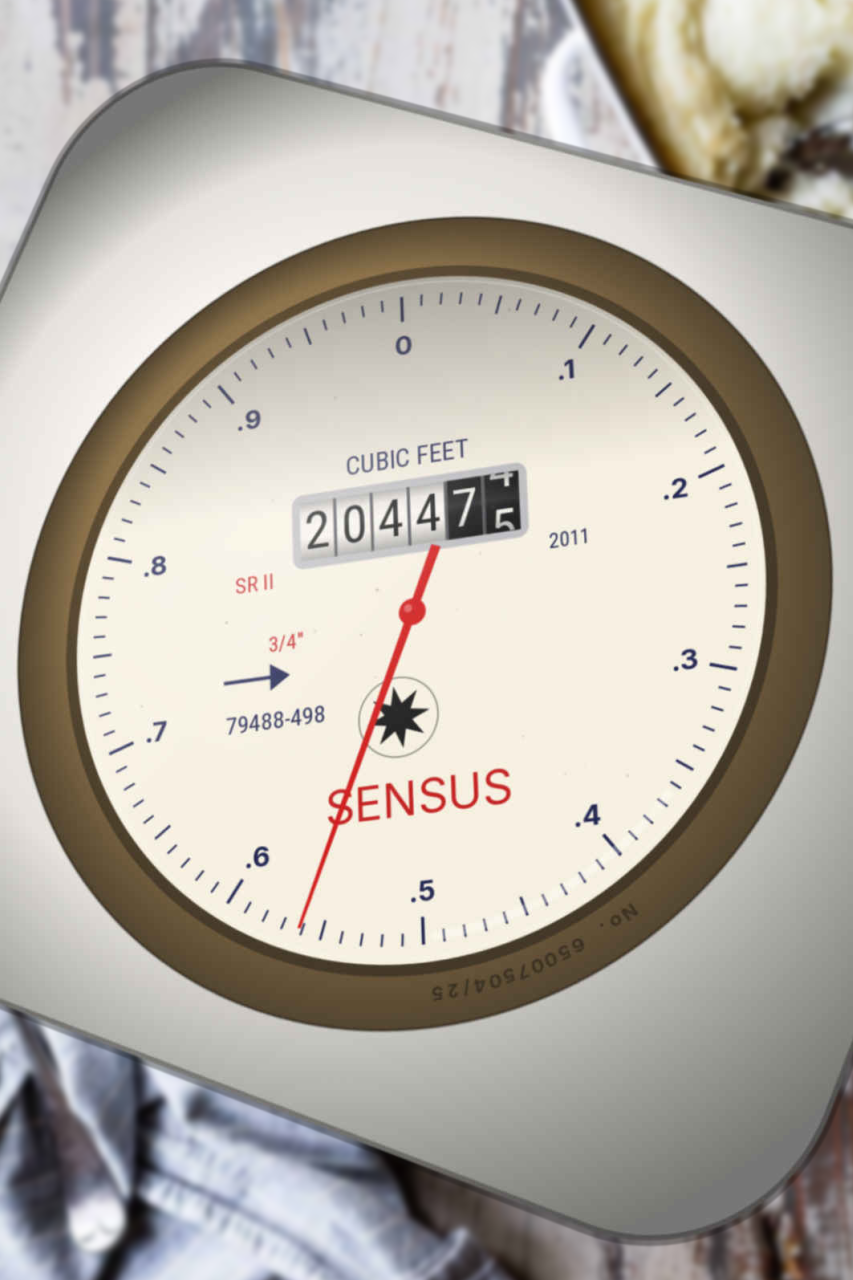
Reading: 204474.56; ft³
